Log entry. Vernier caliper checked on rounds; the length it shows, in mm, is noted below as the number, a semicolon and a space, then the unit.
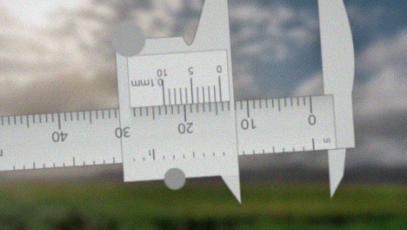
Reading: 14.2; mm
